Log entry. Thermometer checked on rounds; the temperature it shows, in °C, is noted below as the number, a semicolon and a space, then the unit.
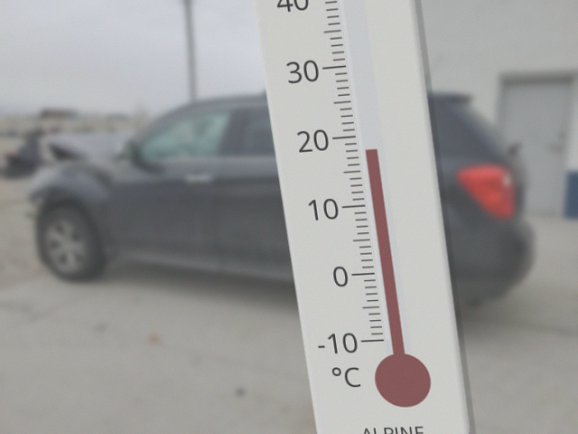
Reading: 18; °C
